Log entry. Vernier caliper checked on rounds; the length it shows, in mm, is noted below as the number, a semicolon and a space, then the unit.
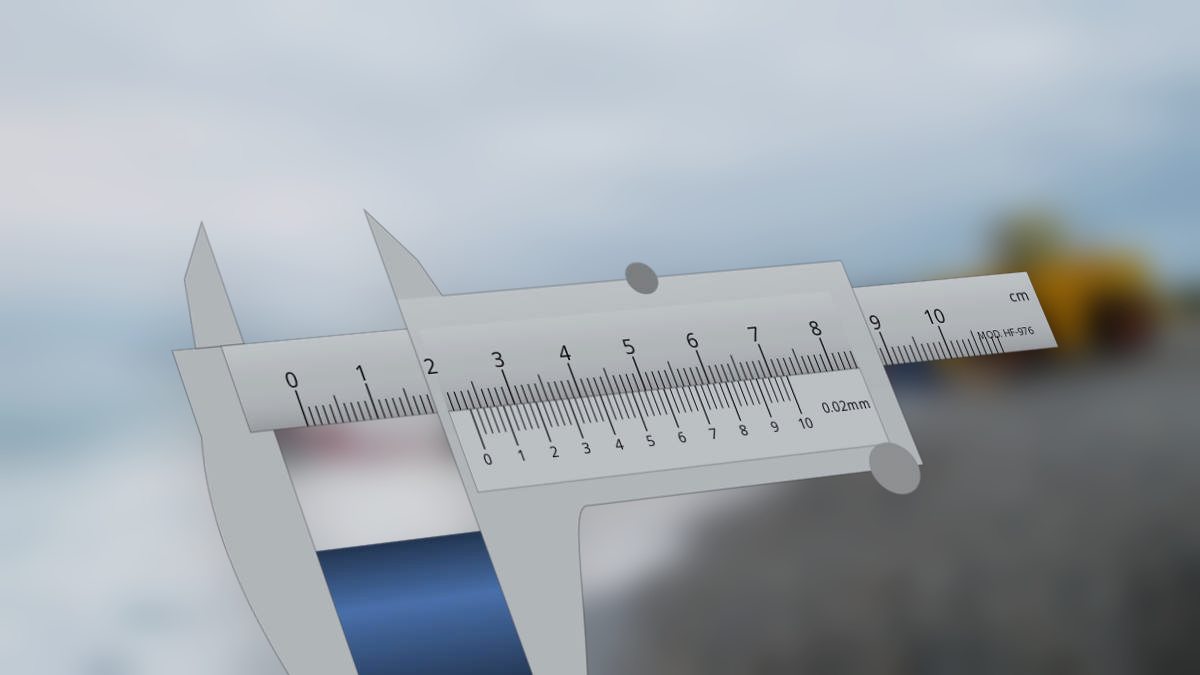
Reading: 23.4; mm
